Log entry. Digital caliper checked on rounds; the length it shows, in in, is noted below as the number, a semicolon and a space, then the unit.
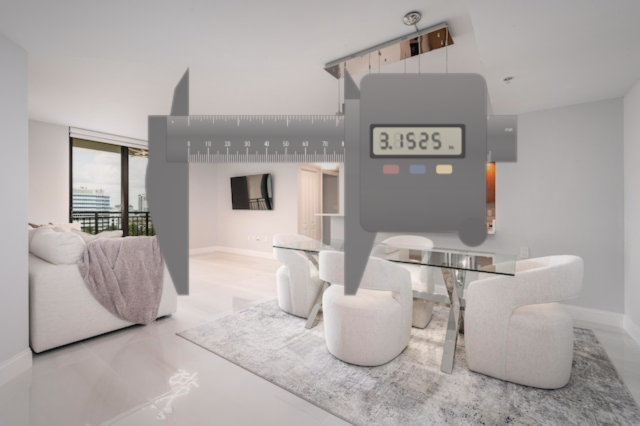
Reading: 3.1525; in
